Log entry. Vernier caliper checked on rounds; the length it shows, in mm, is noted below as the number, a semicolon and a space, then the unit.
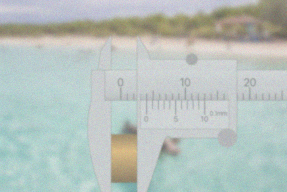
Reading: 4.0; mm
